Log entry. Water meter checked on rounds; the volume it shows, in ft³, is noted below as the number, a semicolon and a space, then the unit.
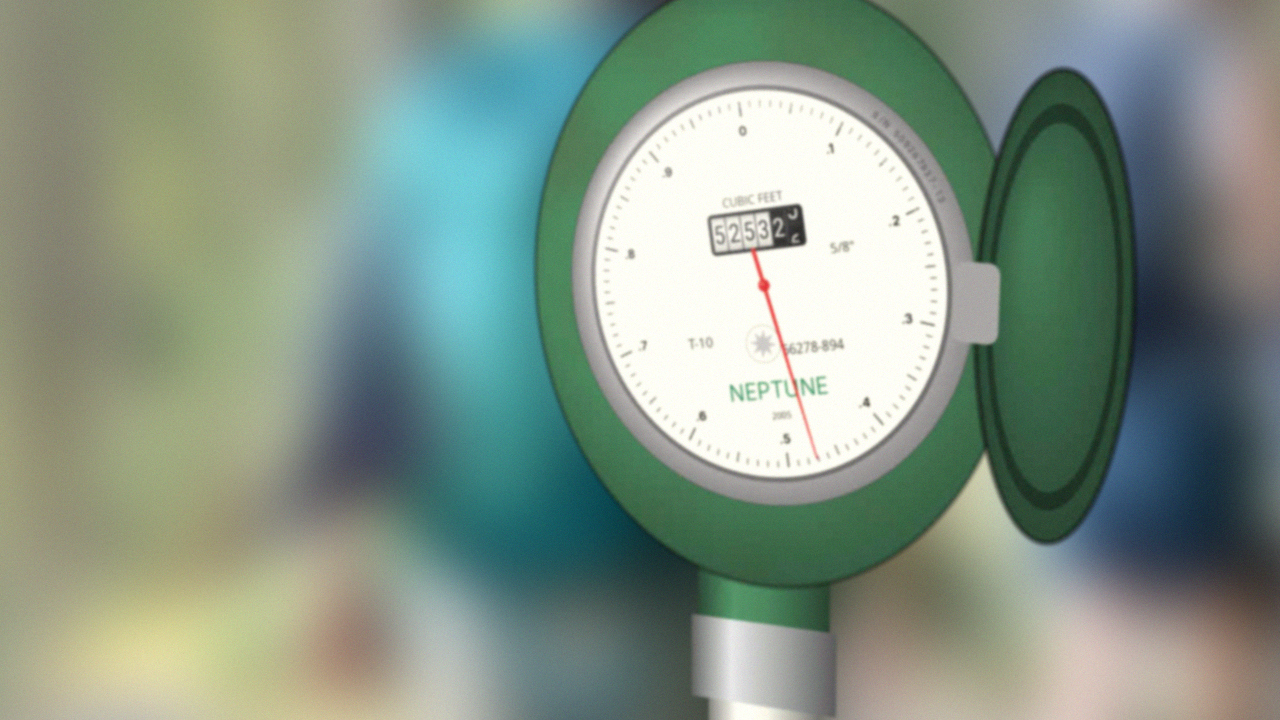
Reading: 525325.47; ft³
